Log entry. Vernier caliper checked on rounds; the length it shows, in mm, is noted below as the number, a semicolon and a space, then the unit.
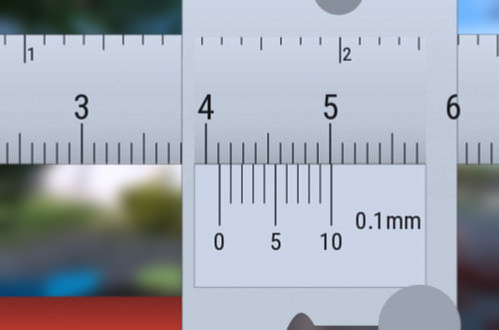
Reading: 41.1; mm
